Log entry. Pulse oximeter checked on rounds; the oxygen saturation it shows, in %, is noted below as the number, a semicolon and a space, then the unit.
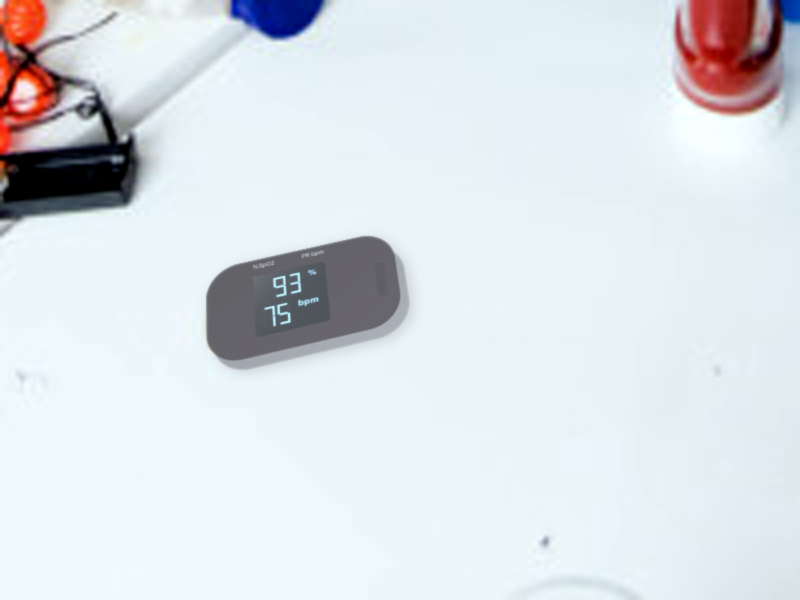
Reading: 93; %
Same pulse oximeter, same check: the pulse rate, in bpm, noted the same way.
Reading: 75; bpm
